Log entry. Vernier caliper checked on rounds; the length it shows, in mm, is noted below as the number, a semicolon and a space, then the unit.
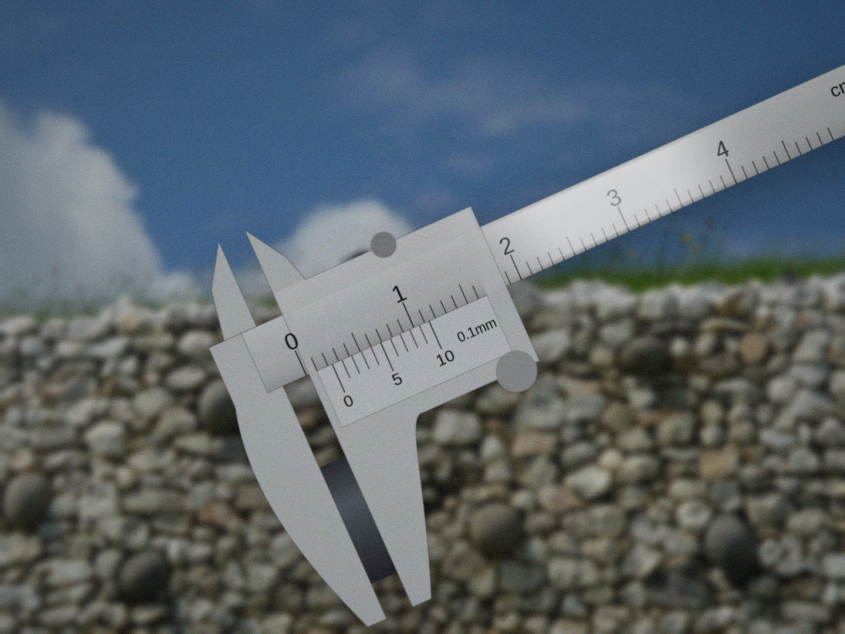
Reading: 2.4; mm
